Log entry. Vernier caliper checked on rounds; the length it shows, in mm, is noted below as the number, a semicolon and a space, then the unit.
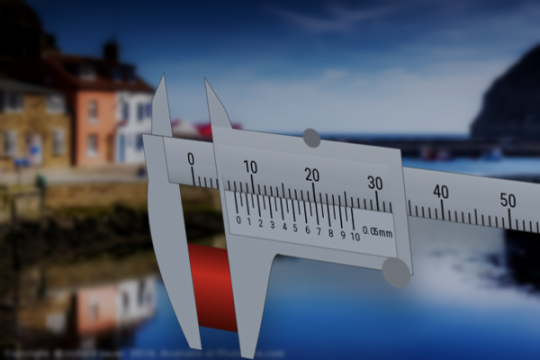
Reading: 6.8; mm
